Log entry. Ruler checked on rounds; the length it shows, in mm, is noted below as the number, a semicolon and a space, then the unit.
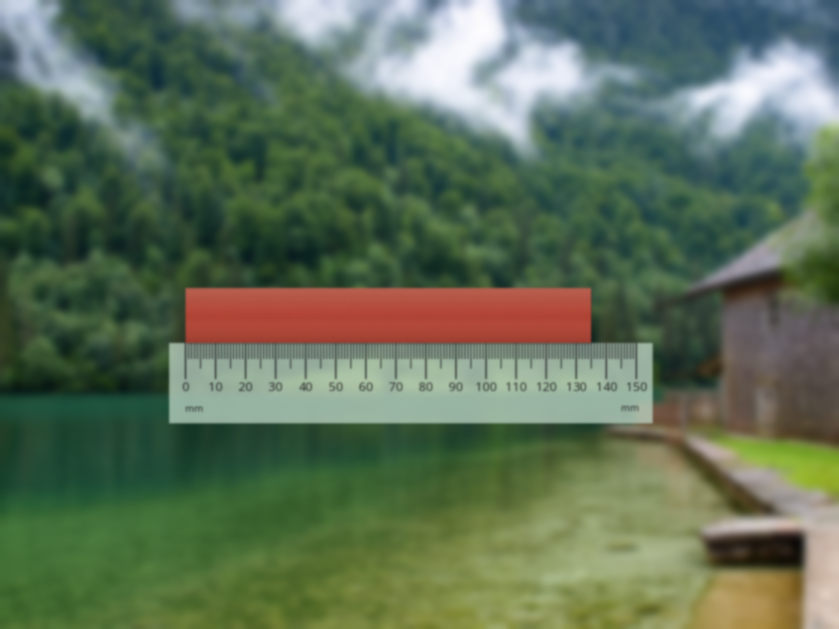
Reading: 135; mm
